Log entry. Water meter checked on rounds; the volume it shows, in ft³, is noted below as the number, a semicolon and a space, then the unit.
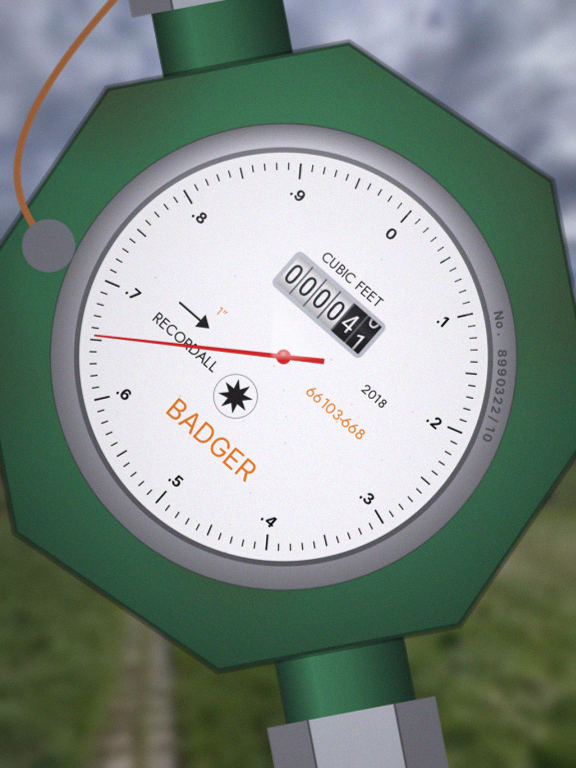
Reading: 40.65; ft³
